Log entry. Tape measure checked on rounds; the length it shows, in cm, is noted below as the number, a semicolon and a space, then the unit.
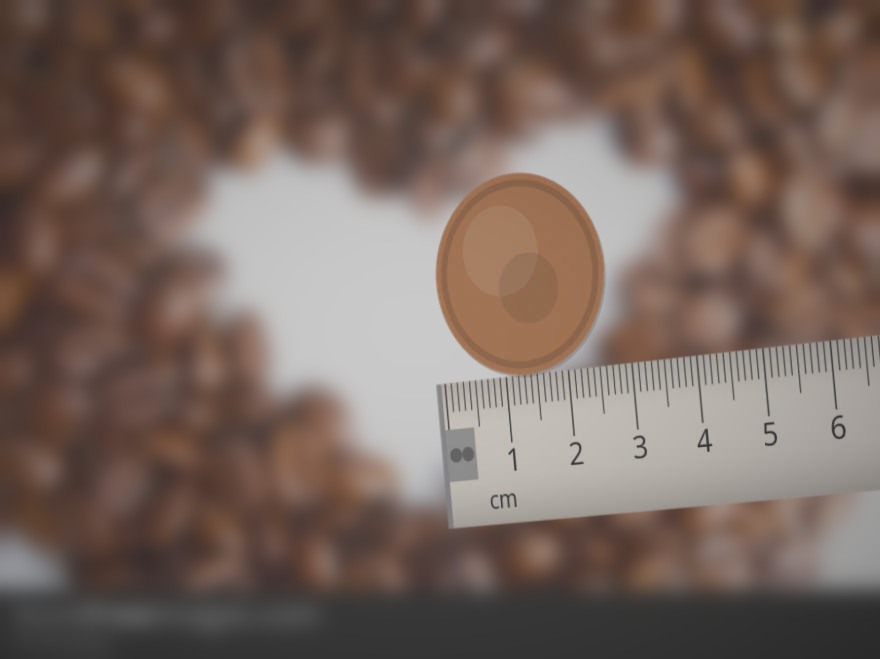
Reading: 2.7; cm
